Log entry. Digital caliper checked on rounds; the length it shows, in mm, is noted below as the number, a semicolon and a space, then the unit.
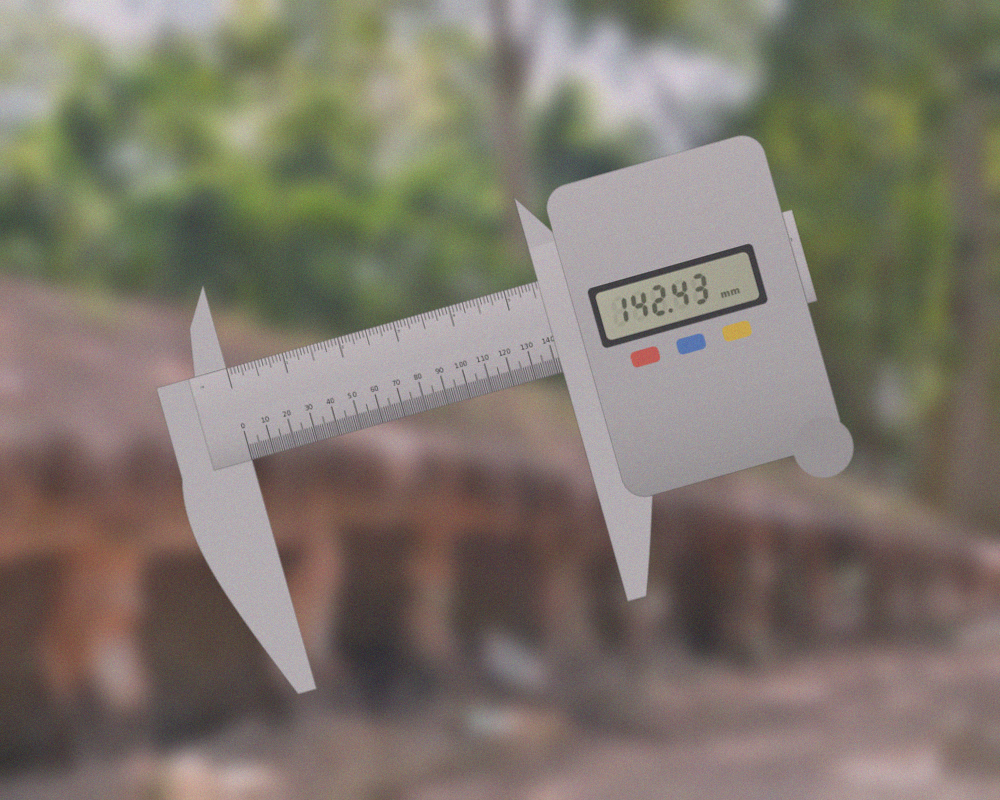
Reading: 142.43; mm
